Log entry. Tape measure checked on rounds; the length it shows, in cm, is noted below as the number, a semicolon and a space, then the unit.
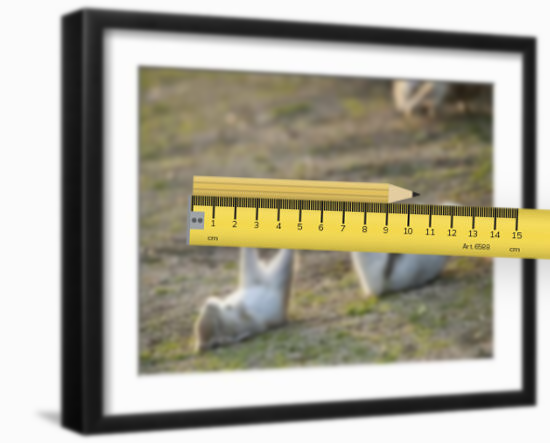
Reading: 10.5; cm
